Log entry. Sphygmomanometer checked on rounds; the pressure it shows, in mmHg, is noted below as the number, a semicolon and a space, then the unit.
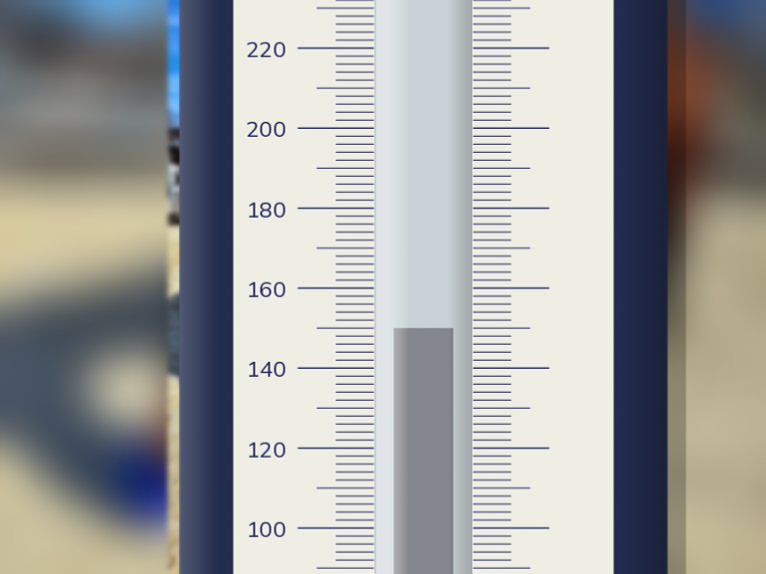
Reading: 150; mmHg
